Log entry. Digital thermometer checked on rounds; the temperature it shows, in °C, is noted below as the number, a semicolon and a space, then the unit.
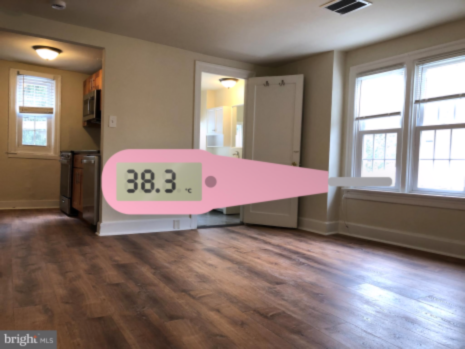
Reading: 38.3; °C
